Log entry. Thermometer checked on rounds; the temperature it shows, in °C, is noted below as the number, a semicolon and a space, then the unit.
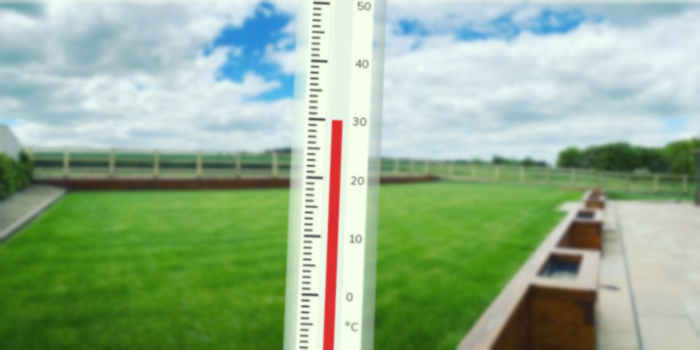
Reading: 30; °C
